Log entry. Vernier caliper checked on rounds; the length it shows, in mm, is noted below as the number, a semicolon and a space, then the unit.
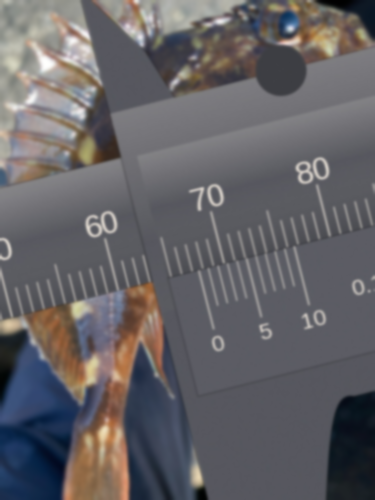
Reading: 67.6; mm
